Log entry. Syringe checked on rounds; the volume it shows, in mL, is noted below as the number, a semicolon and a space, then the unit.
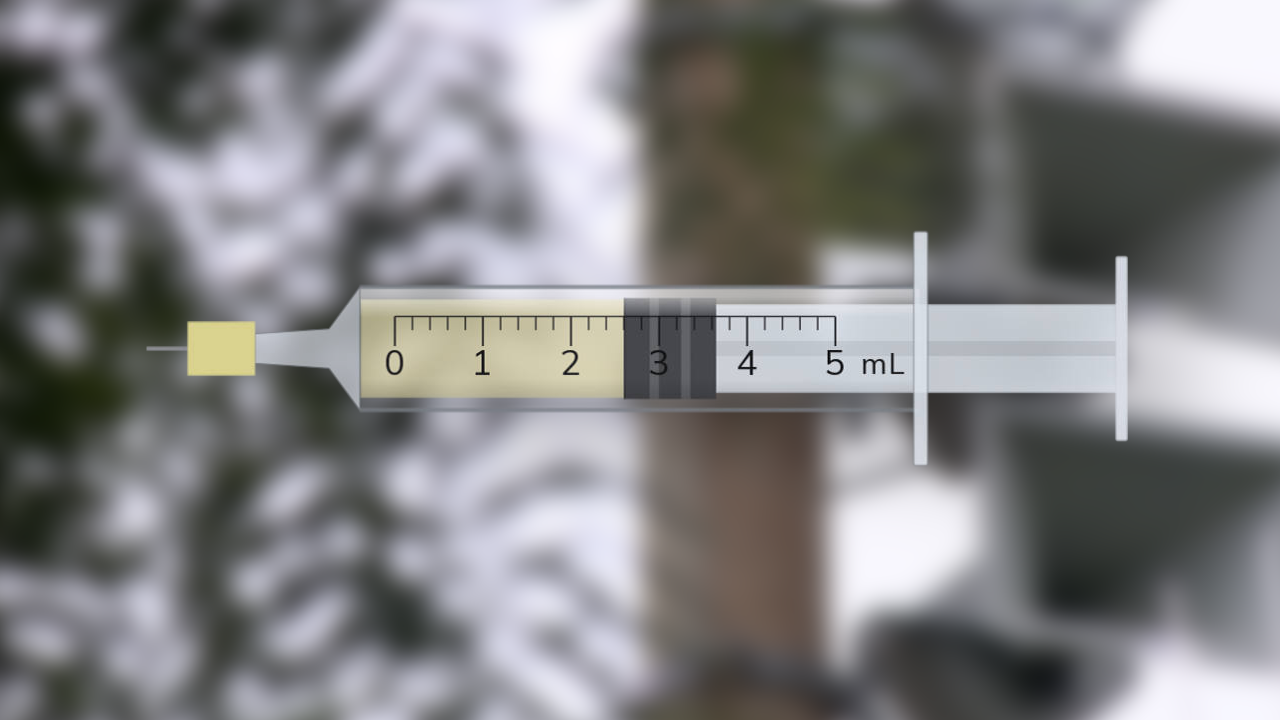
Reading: 2.6; mL
